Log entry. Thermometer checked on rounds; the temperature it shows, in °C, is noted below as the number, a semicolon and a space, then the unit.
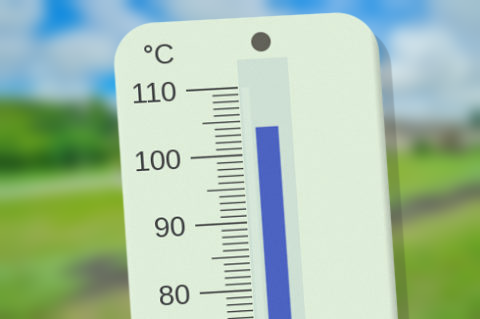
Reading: 104; °C
